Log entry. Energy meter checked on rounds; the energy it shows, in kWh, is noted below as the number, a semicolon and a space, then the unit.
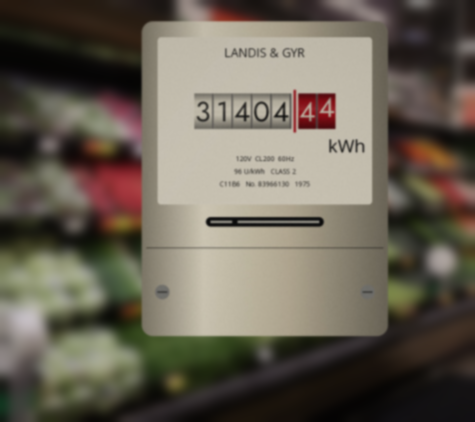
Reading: 31404.44; kWh
